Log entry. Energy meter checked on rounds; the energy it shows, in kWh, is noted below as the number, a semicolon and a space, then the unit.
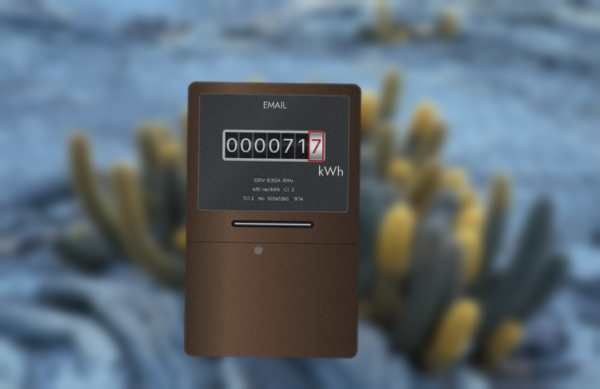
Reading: 71.7; kWh
